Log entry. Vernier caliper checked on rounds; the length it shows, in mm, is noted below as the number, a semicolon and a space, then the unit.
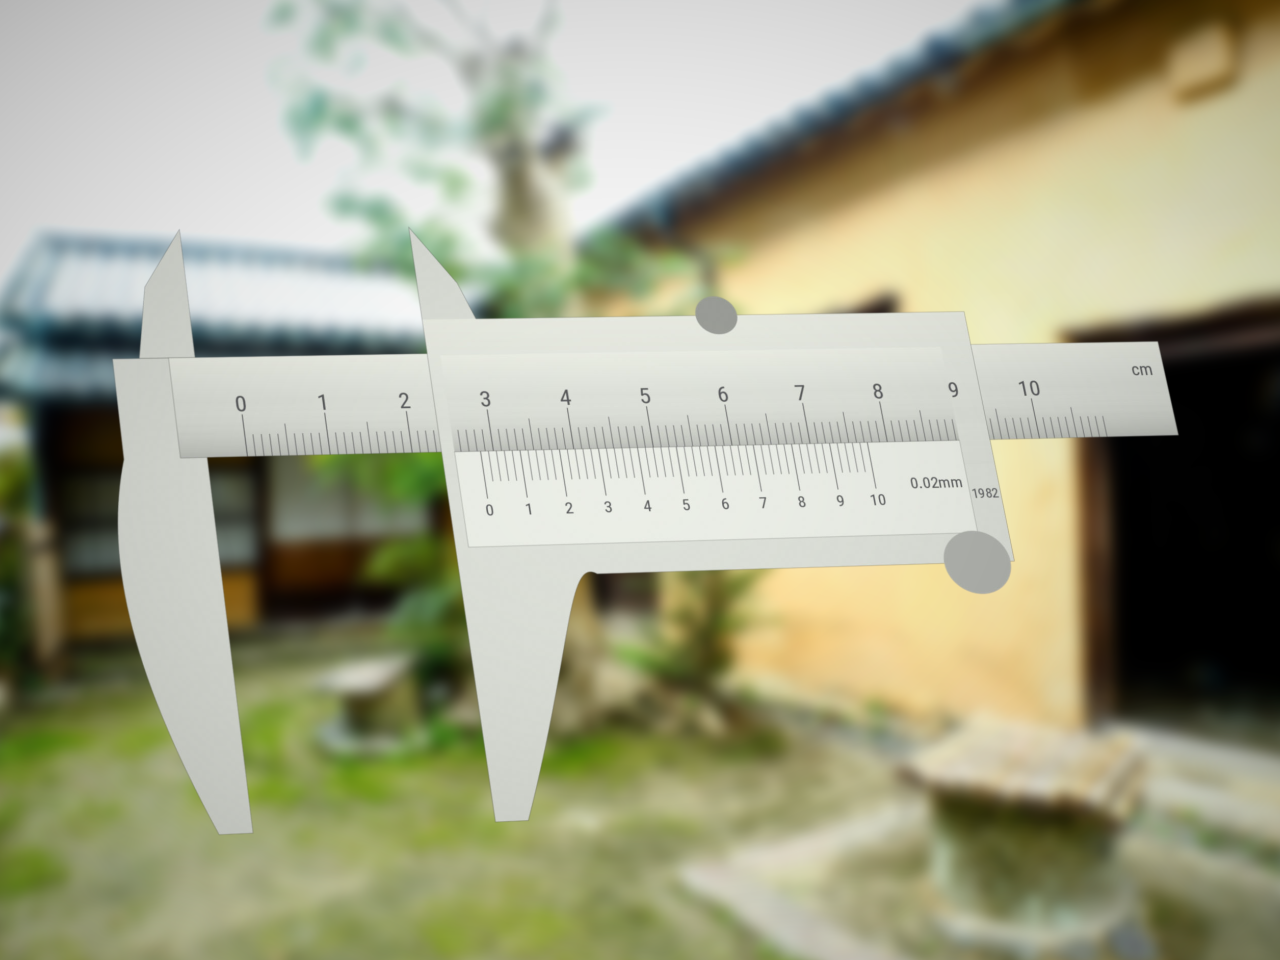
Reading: 28.4; mm
